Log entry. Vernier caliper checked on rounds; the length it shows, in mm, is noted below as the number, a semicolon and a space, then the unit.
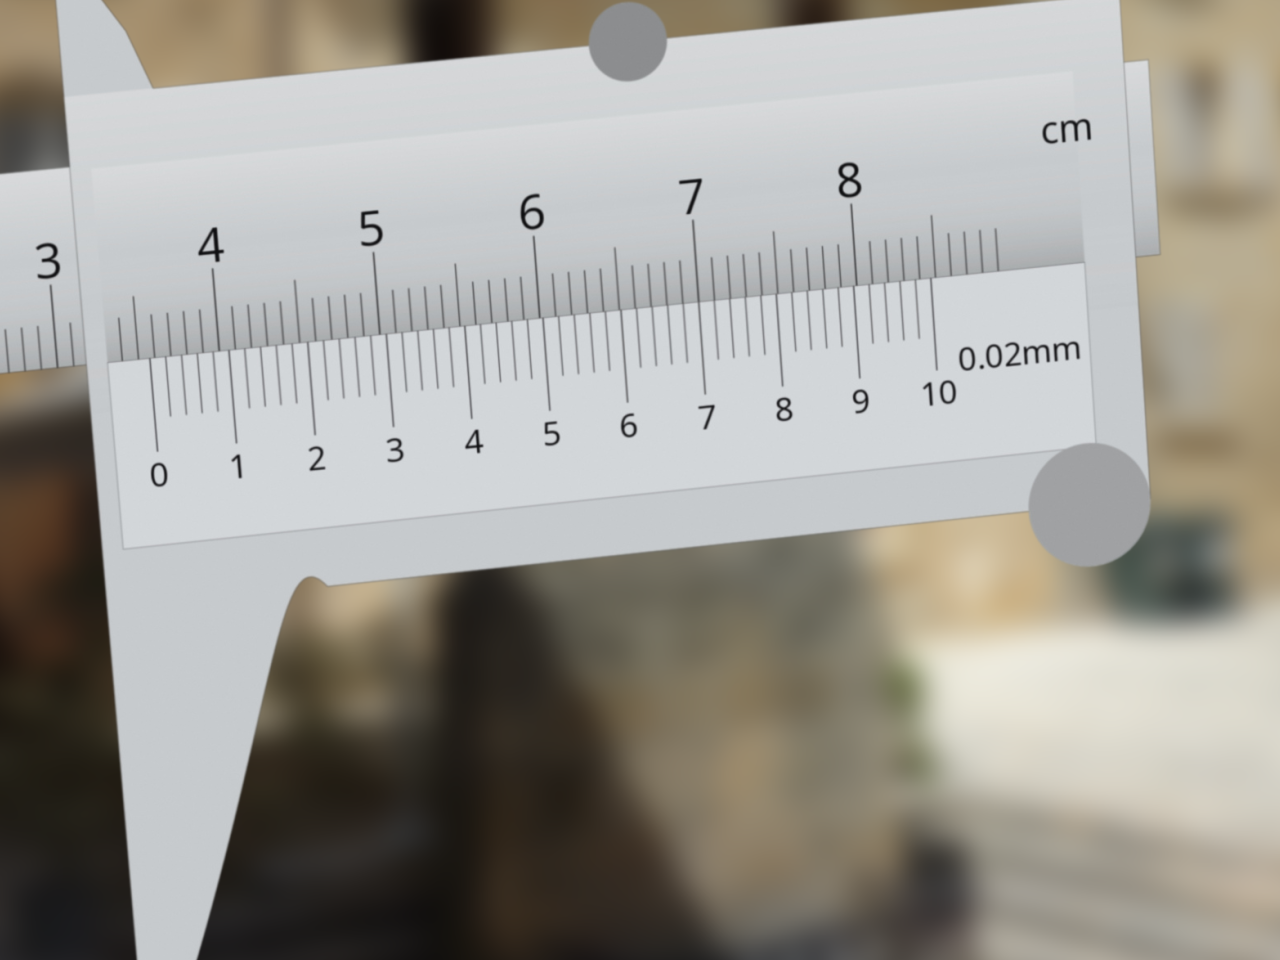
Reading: 35.7; mm
